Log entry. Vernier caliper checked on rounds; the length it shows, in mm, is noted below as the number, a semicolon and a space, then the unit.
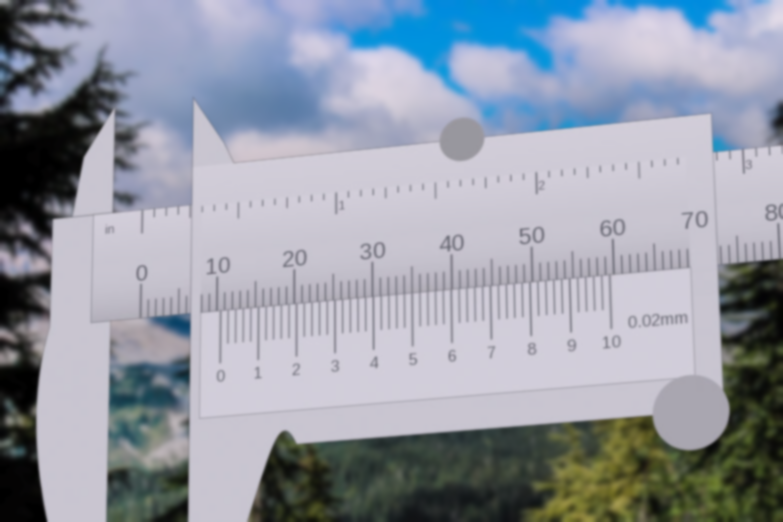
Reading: 10.5; mm
